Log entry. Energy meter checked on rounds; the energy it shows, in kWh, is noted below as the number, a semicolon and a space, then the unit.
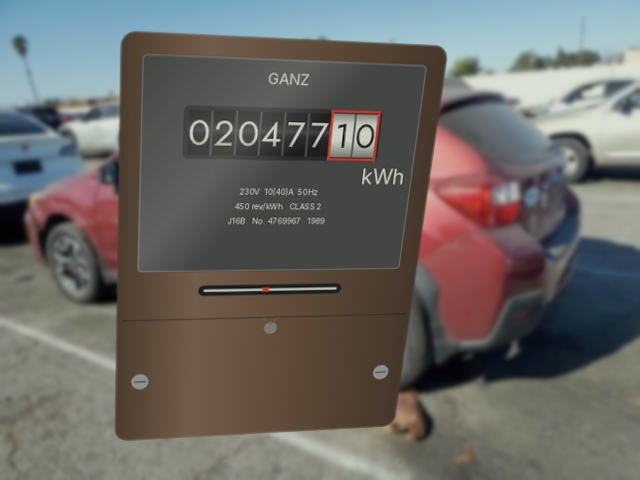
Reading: 20477.10; kWh
